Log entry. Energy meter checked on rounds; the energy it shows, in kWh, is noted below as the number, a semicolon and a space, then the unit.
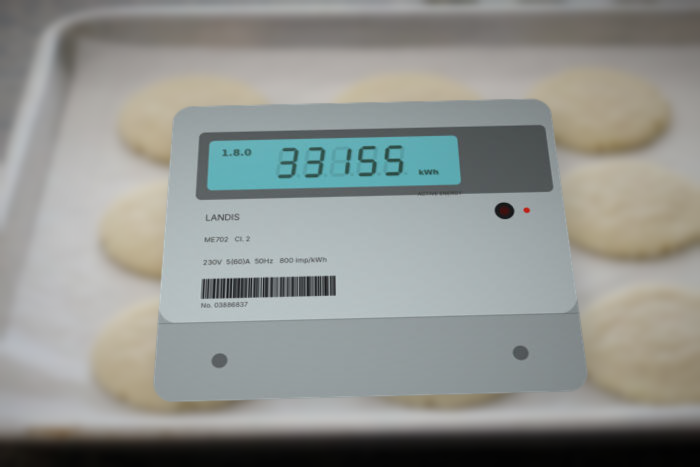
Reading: 33155; kWh
